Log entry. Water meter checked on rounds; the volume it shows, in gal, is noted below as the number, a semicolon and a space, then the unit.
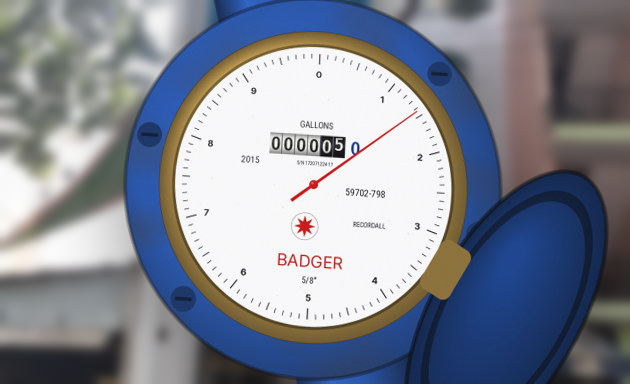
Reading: 51.4; gal
